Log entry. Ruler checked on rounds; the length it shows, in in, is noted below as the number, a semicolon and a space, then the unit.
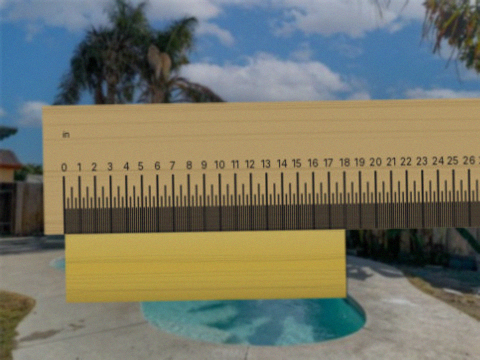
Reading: 18; in
